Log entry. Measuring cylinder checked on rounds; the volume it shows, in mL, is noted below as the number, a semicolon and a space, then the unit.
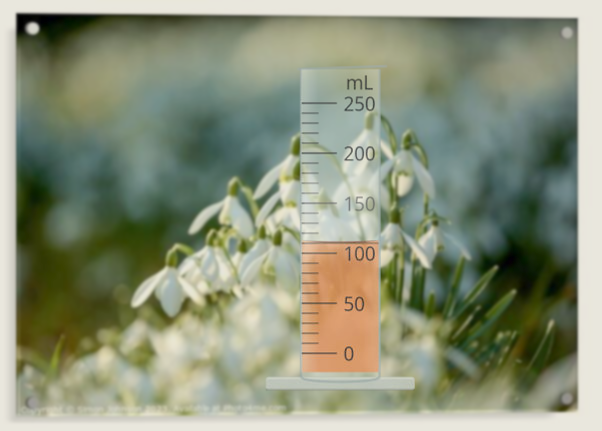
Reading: 110; mL
